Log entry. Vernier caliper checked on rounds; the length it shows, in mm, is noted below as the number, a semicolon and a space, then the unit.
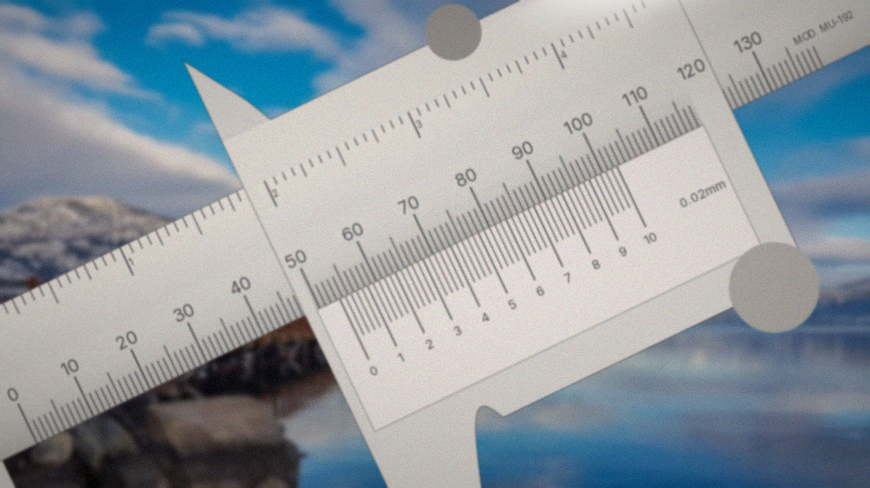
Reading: 53.5; mm
